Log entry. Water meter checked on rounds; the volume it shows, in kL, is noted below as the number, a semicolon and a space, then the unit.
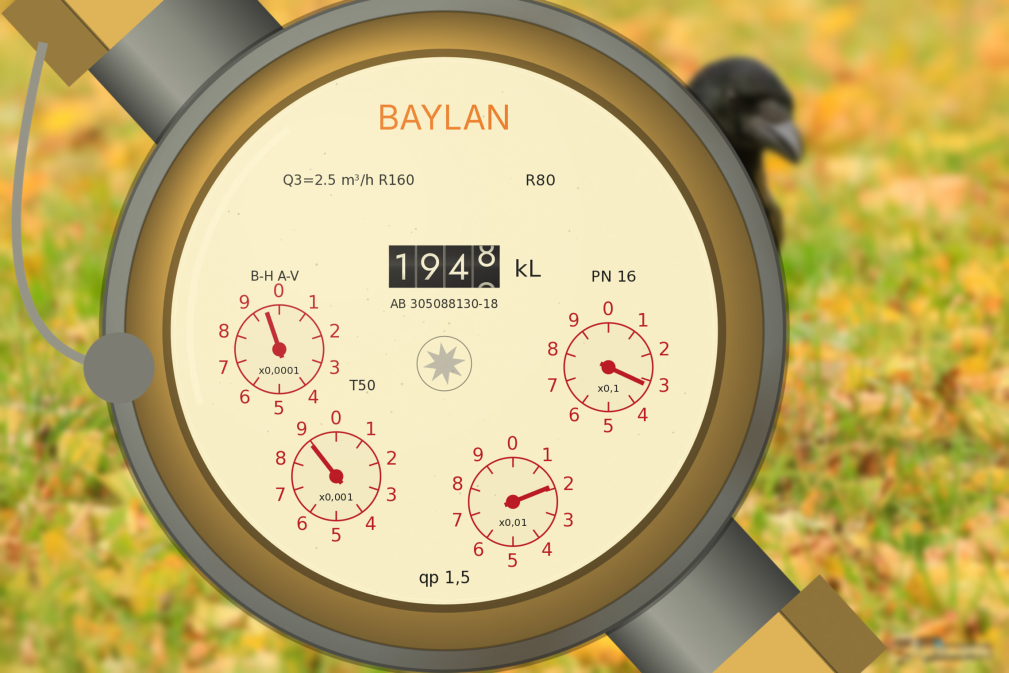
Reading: 1948.3189; kL
